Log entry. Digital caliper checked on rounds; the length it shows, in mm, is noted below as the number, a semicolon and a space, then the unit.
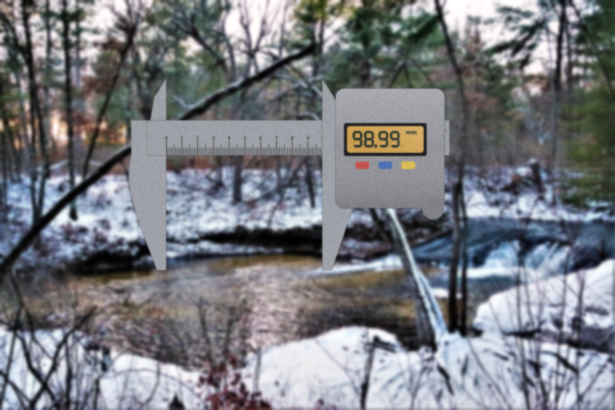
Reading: 98.99; mm
